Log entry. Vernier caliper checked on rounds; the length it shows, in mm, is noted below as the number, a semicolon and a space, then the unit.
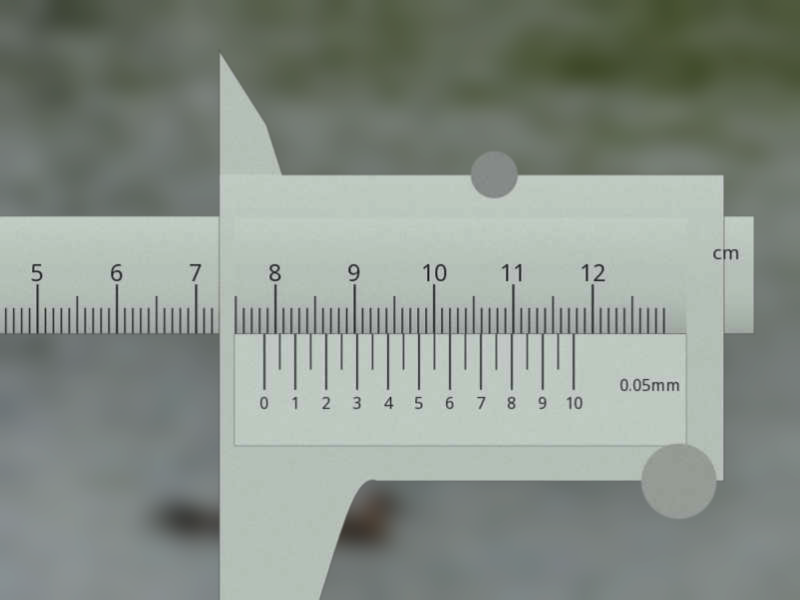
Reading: 78.6; mm
